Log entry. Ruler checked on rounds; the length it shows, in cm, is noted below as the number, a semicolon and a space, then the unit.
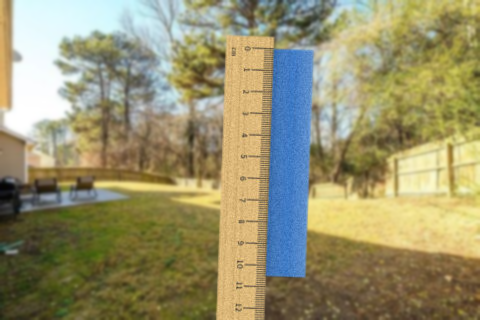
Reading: 10.5; cm
